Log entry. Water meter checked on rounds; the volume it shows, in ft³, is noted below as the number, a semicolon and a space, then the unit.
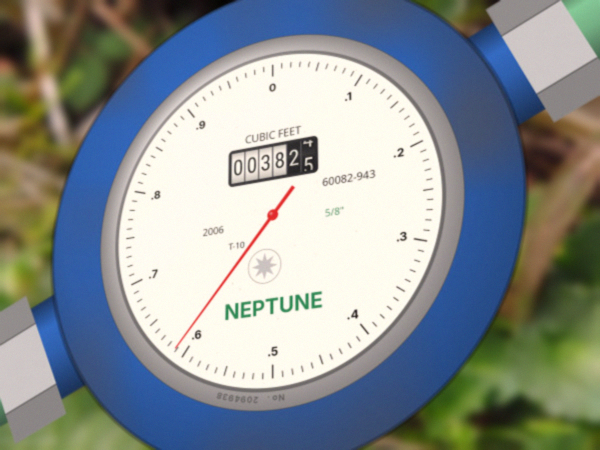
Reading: 3824.61; ft³
